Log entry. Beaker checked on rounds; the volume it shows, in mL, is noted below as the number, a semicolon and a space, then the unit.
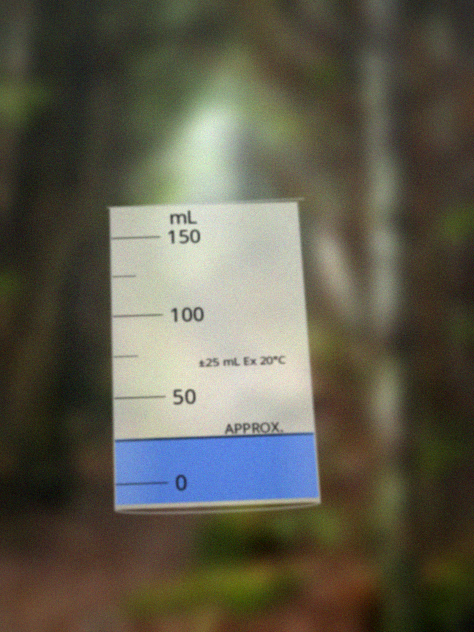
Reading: 25; mL
